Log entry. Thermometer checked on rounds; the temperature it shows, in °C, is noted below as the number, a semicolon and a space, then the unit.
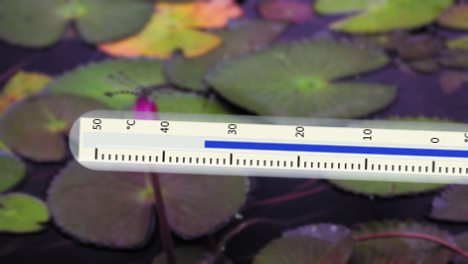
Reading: 34; °C
